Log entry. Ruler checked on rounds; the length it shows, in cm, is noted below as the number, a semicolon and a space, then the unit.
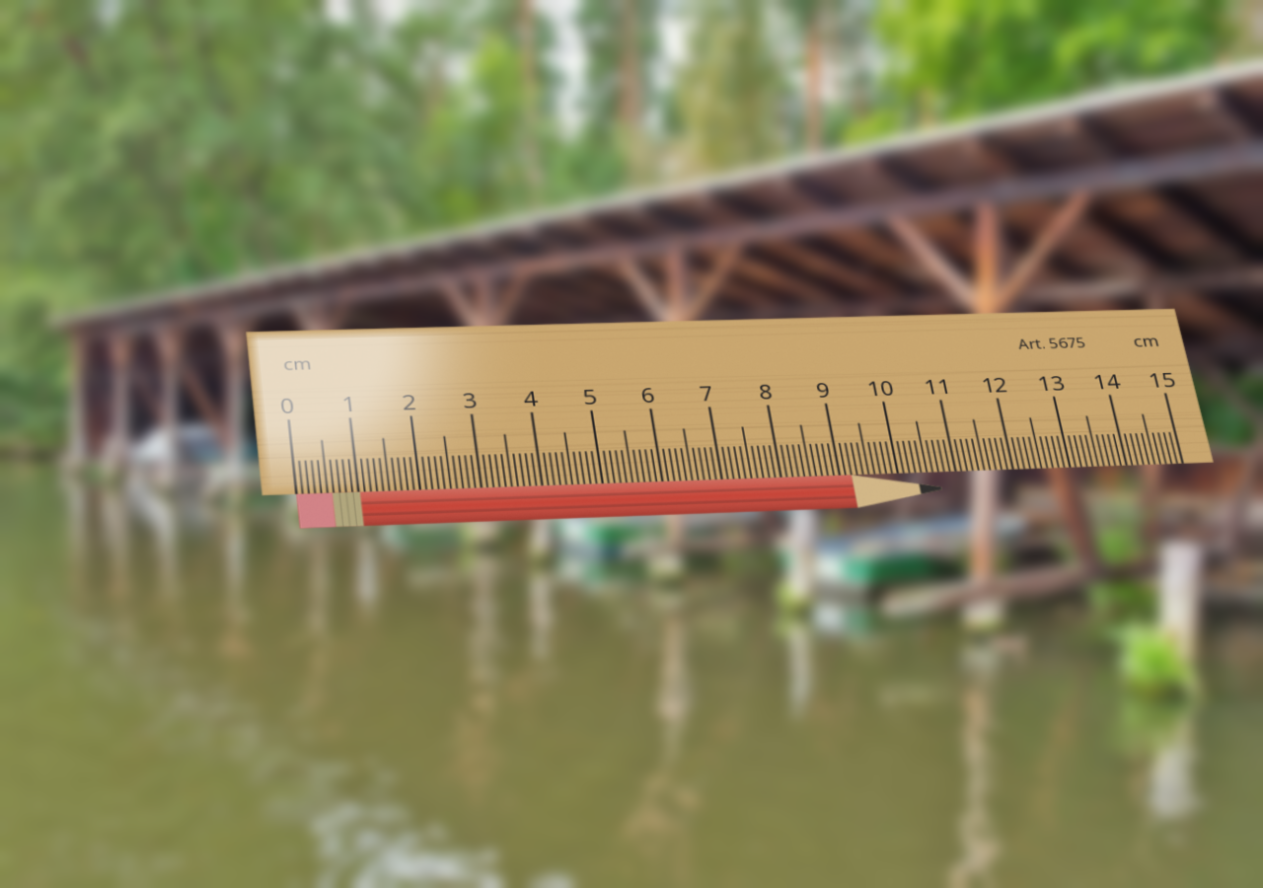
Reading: 10.7; cm
